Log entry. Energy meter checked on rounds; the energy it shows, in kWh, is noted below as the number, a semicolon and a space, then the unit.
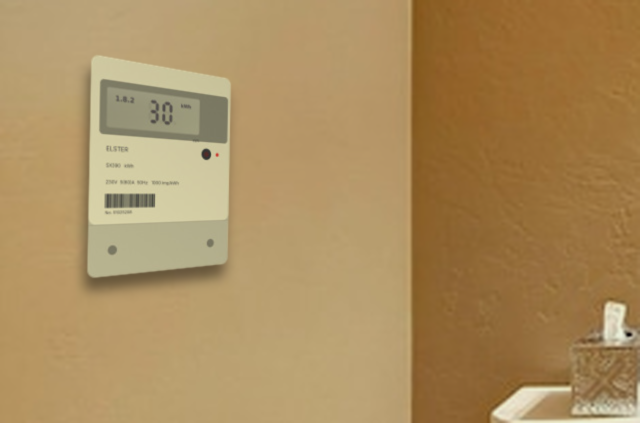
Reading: 30; kWh
